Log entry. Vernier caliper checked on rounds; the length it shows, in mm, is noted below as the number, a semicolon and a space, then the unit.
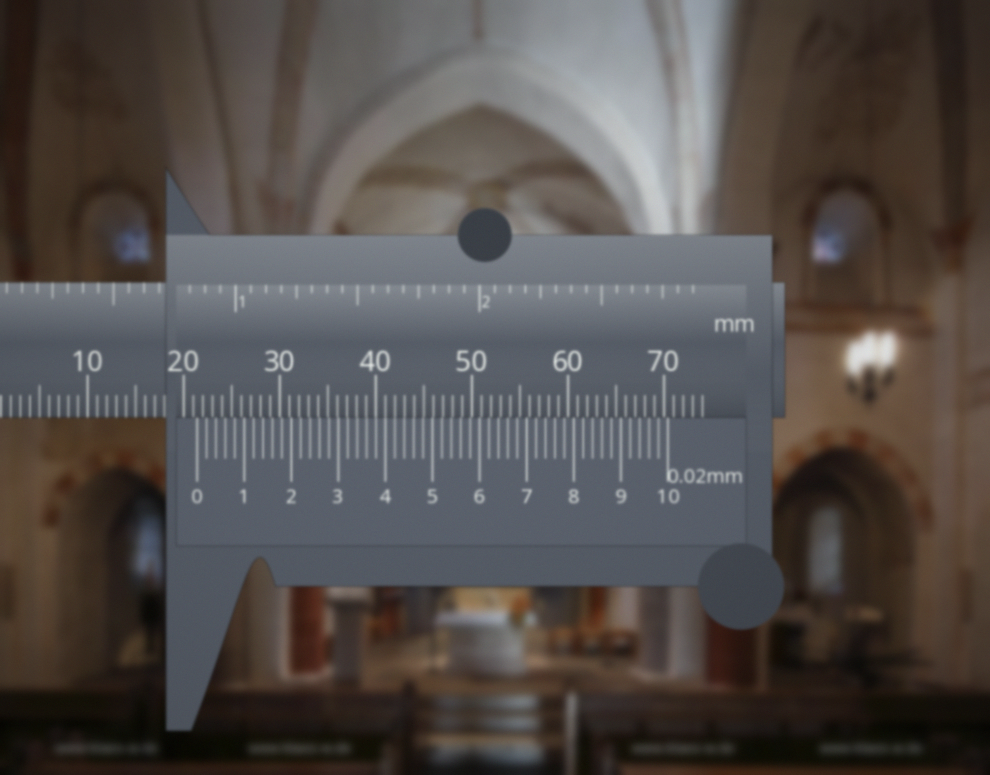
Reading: 21.4; mm
